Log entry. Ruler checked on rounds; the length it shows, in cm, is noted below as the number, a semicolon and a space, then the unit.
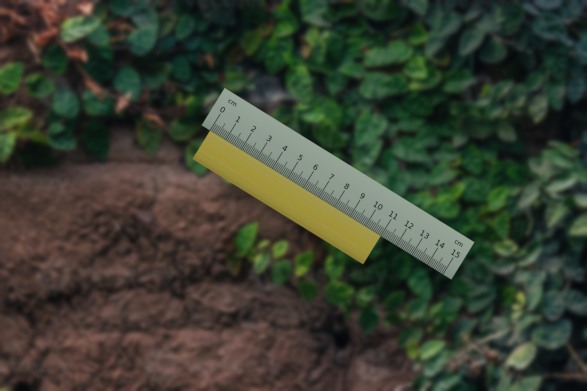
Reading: 11; cm
